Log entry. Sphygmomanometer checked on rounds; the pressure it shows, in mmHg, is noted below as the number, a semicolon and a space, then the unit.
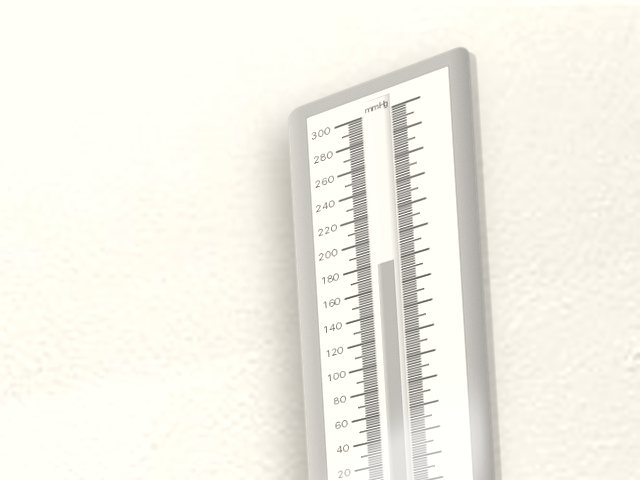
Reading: 180; mmHg
